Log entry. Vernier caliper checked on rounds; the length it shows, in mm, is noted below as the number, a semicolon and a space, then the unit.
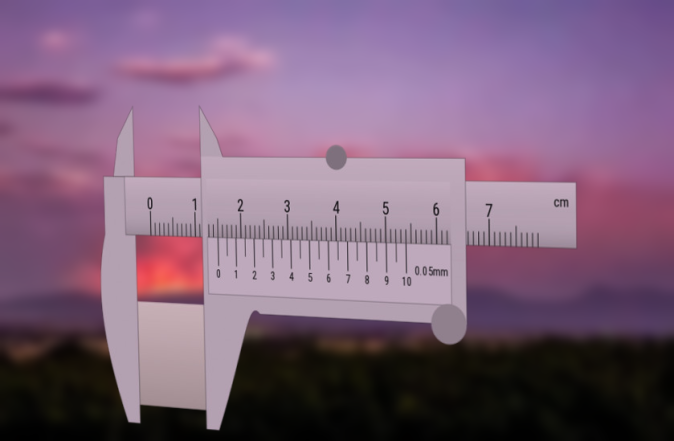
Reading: 15.0; mm
